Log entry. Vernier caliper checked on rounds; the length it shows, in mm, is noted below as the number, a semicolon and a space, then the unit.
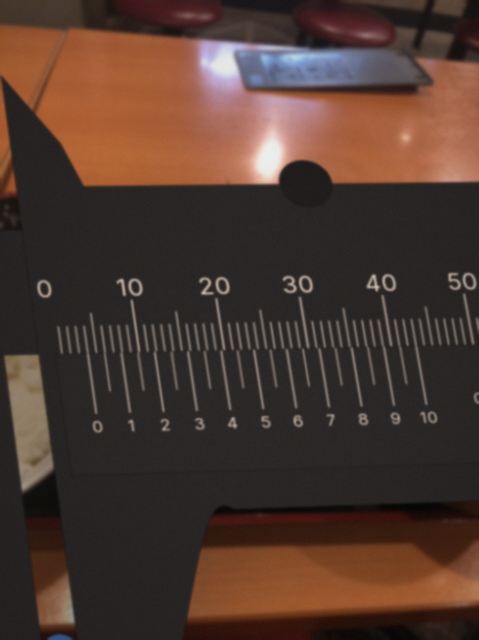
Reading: 4.0; mm
